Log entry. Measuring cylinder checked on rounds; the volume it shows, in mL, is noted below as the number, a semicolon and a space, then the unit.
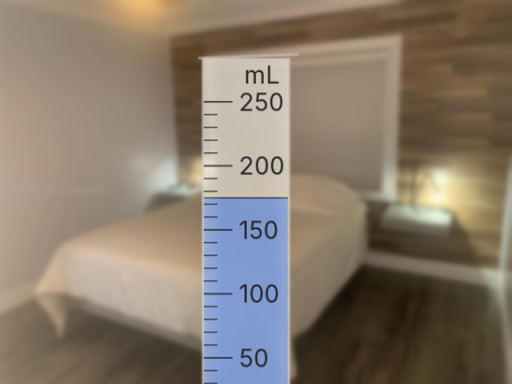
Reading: 175; mL
